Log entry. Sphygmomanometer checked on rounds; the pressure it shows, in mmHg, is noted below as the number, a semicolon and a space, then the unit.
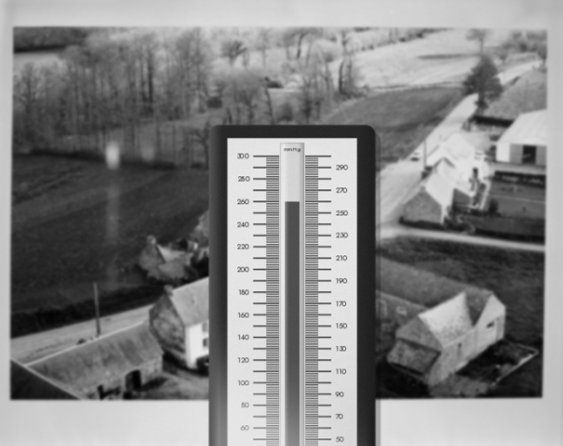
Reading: 260; mmHg
